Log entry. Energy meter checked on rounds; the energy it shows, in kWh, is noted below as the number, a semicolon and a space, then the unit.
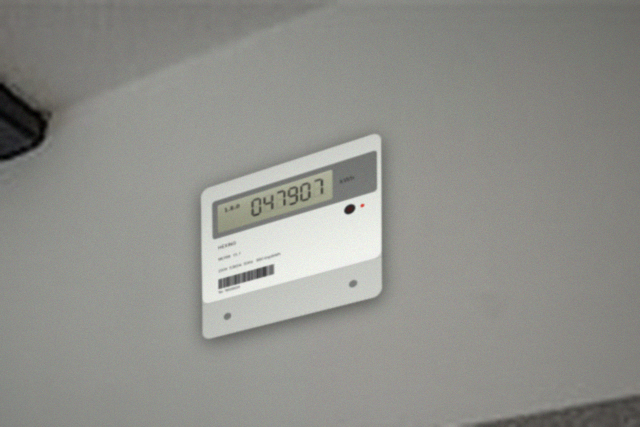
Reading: 47907; kWh
